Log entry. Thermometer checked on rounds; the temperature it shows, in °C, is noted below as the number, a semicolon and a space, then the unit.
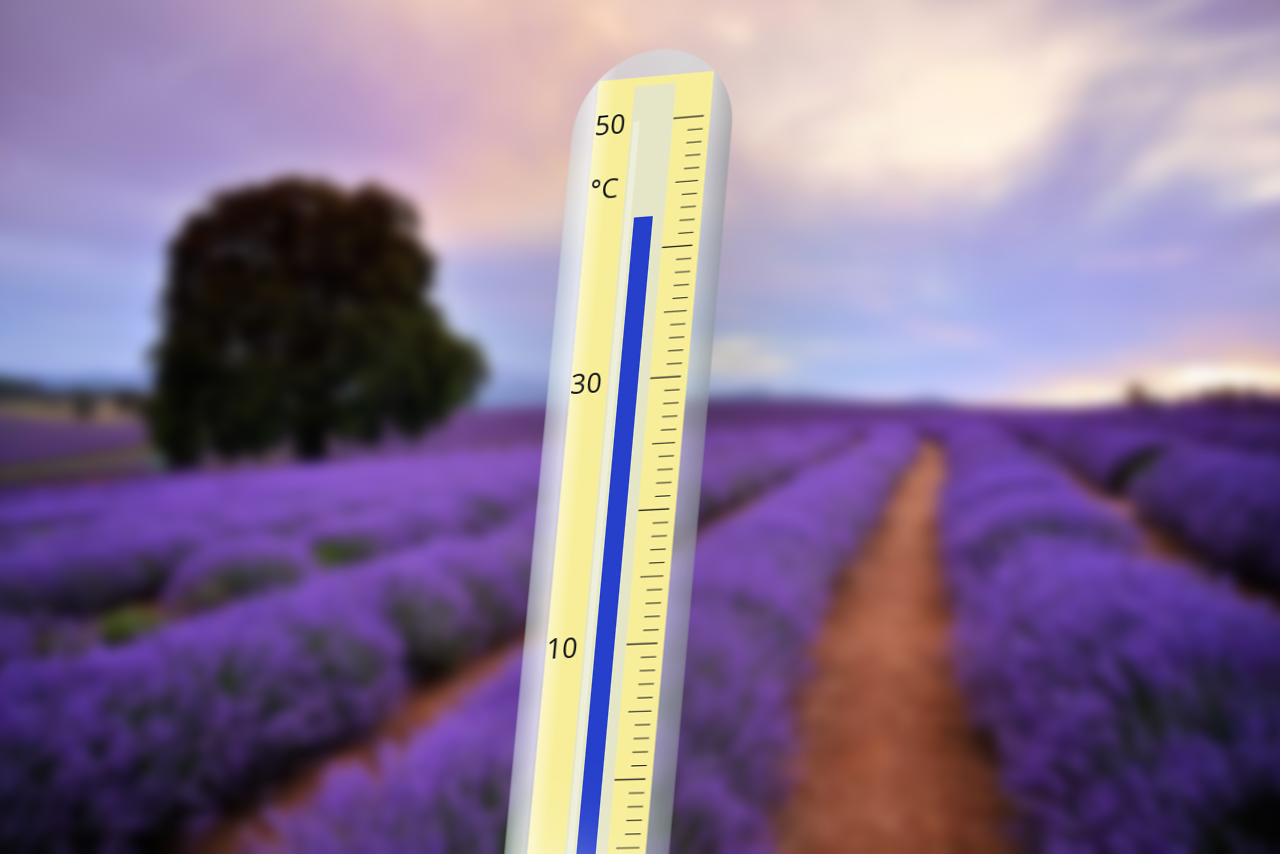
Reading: 42.5; °C
